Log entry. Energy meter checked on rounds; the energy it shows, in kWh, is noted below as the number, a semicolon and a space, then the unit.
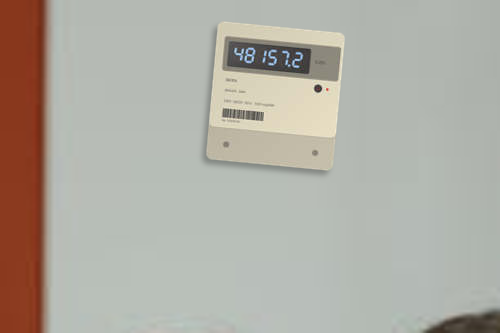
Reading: 48157.2; kWh
